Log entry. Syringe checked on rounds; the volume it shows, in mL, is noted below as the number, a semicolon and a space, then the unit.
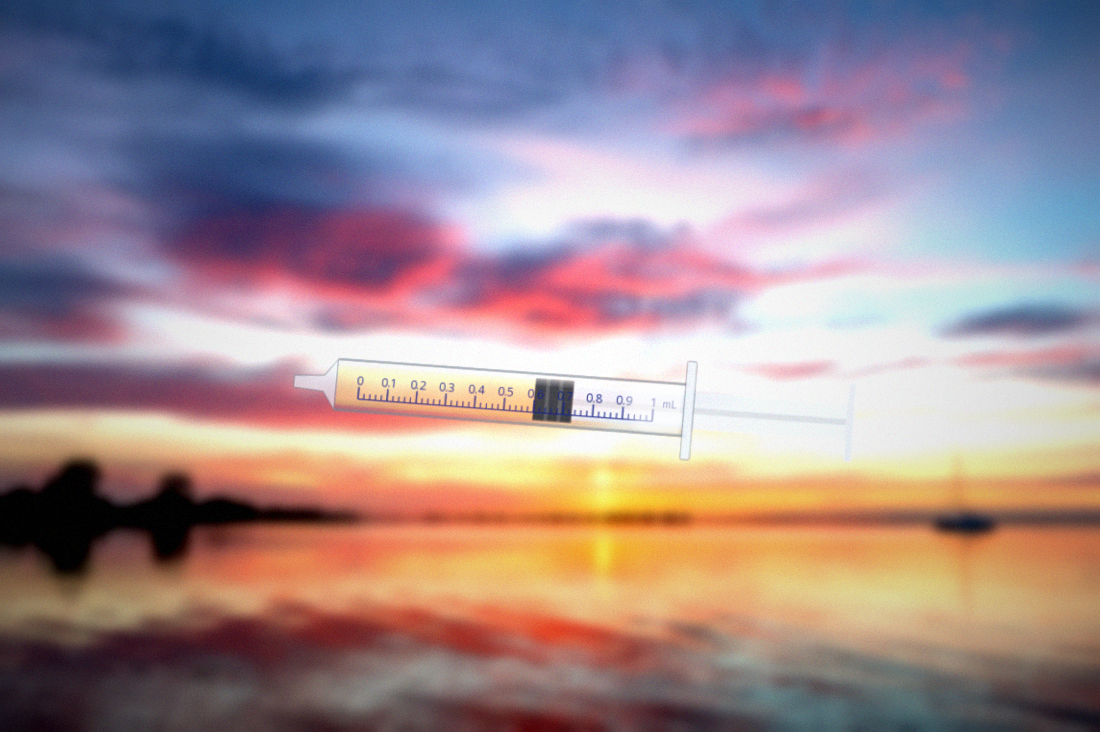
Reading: 0.6; mL
